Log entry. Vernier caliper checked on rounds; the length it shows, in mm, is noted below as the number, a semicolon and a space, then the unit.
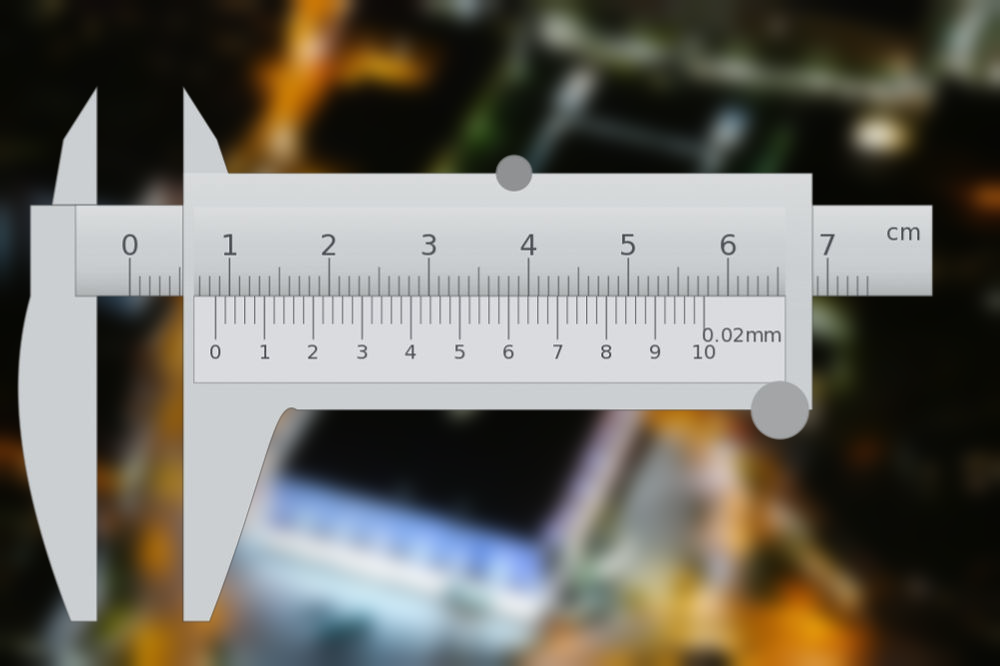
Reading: 8.6; mm
